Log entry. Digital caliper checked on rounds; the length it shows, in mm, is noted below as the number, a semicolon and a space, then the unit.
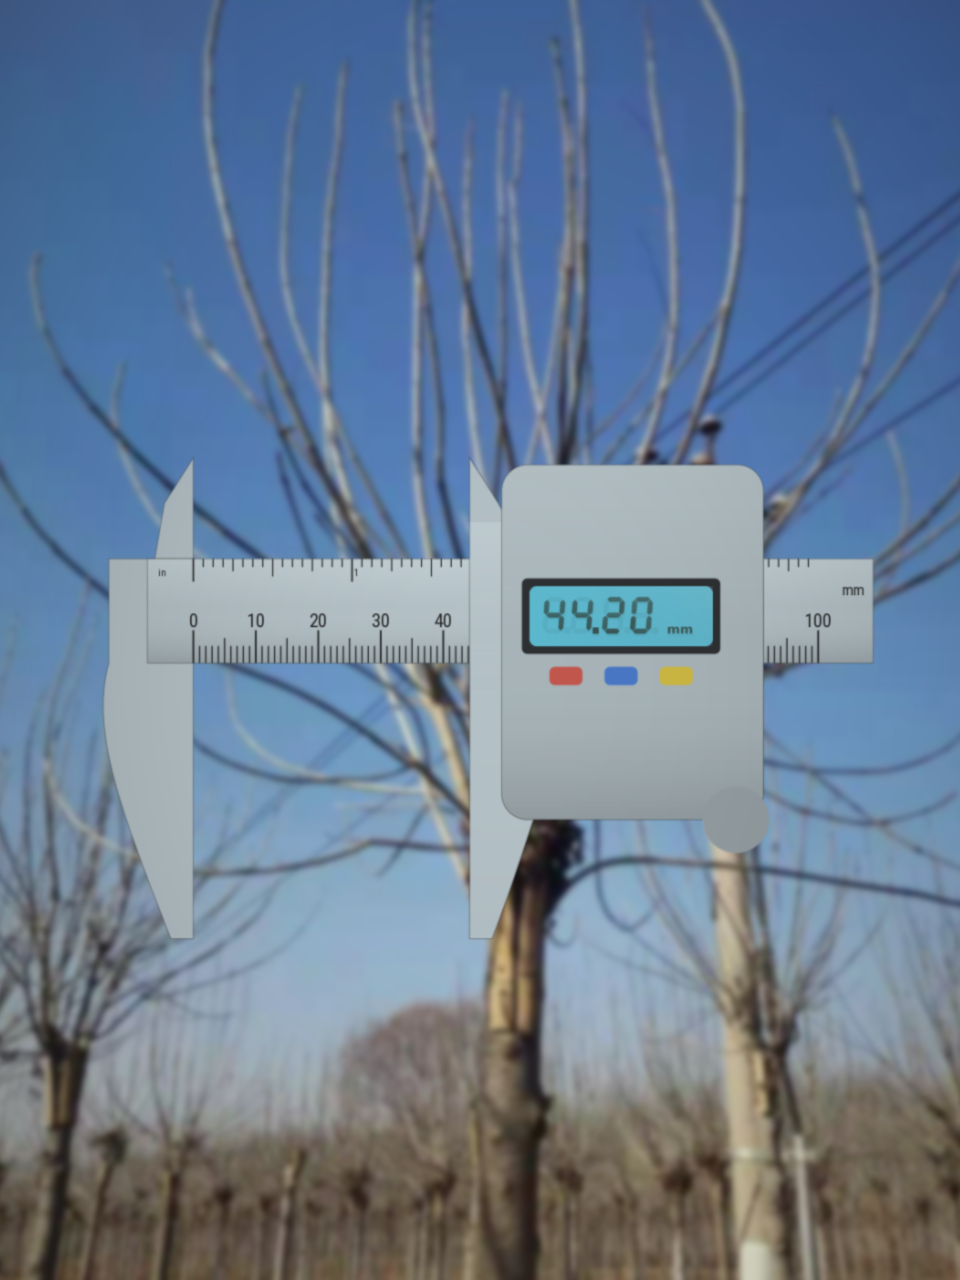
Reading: 44.20; mm
